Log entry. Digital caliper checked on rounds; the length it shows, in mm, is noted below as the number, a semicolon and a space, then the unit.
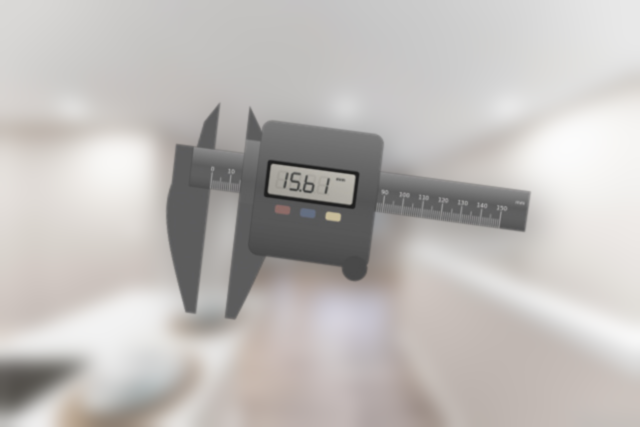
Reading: 15.61; mm
